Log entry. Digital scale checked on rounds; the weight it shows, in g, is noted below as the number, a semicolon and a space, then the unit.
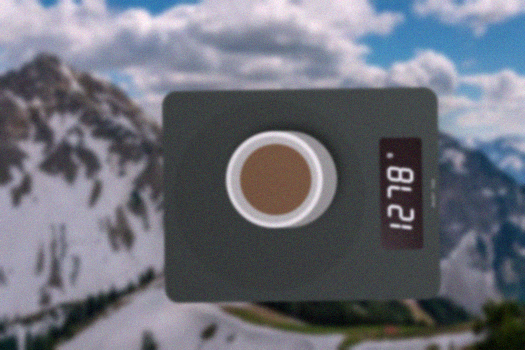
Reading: 1278; g
